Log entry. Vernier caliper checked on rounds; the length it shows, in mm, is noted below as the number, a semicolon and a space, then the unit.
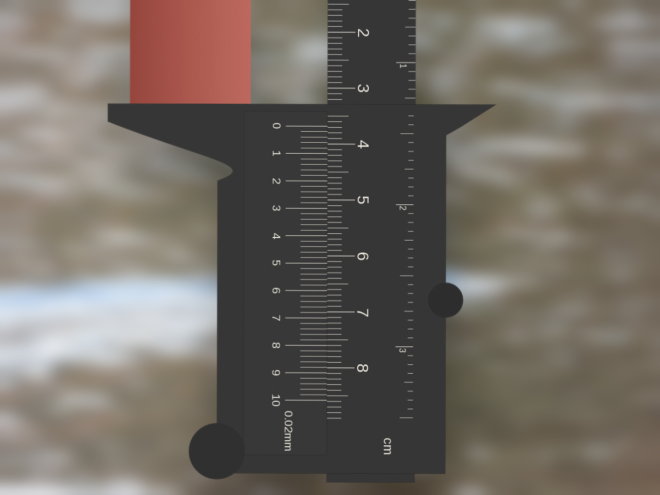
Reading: 36.8; mm
